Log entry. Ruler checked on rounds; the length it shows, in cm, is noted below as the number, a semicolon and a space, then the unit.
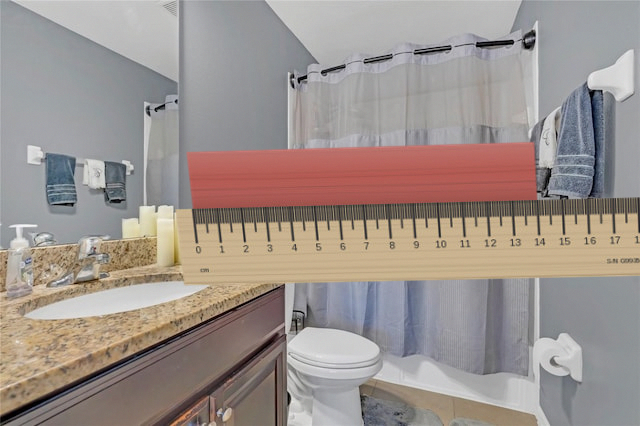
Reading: 14; cm
